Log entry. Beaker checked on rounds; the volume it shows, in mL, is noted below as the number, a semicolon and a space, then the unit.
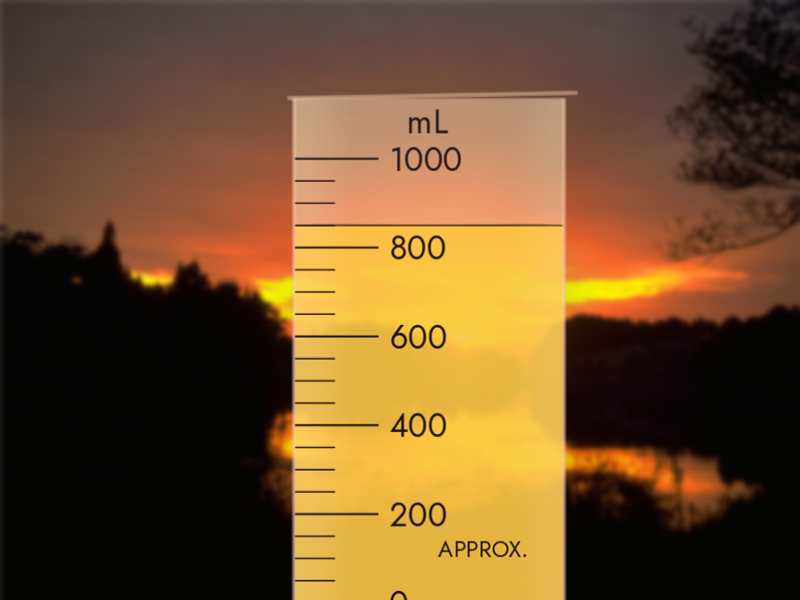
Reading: 850; mL
